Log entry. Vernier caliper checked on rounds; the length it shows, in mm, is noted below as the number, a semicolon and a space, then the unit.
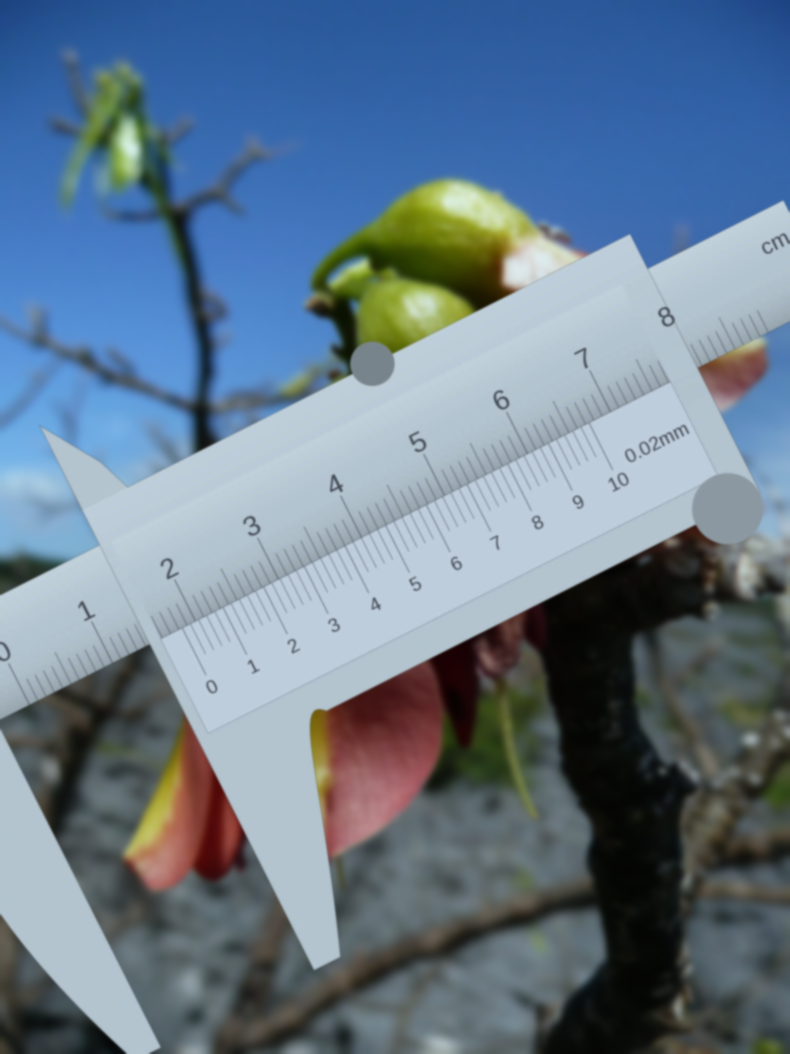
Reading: 18.4; mm
